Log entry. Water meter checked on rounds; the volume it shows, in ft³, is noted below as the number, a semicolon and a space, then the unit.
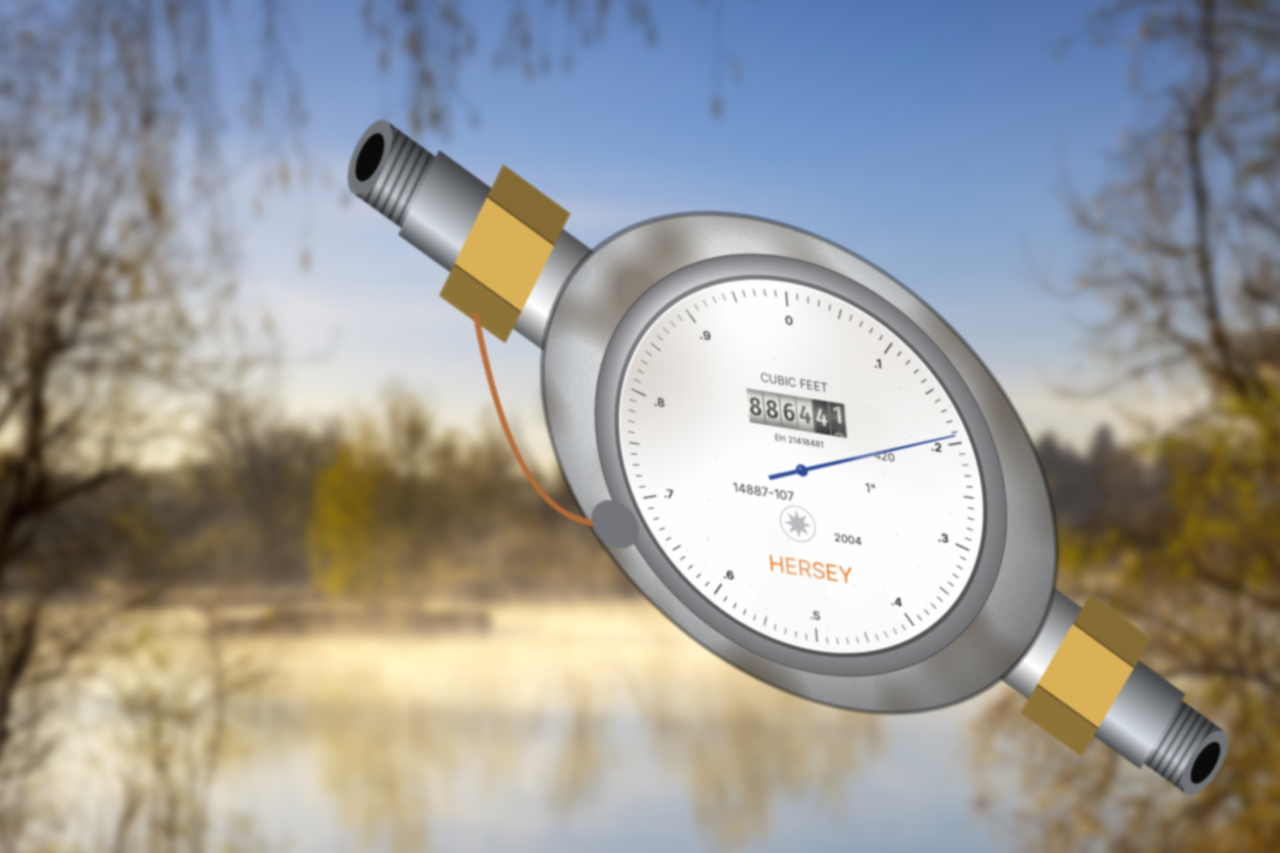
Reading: 886441.19; ft³
